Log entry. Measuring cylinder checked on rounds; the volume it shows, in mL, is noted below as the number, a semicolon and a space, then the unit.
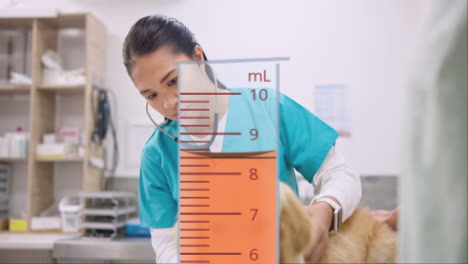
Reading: 8.4; mL
